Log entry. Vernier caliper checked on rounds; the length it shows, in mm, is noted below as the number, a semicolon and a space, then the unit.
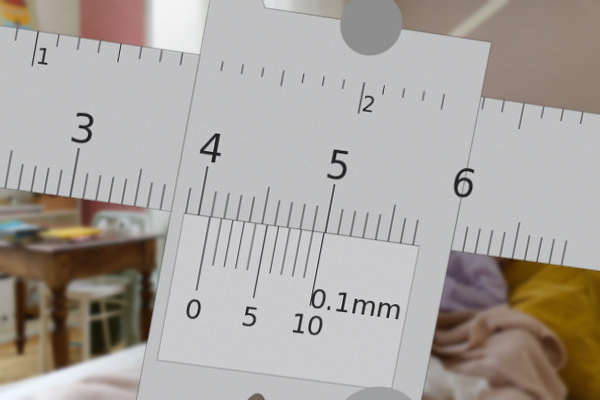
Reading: 40.9; mm
